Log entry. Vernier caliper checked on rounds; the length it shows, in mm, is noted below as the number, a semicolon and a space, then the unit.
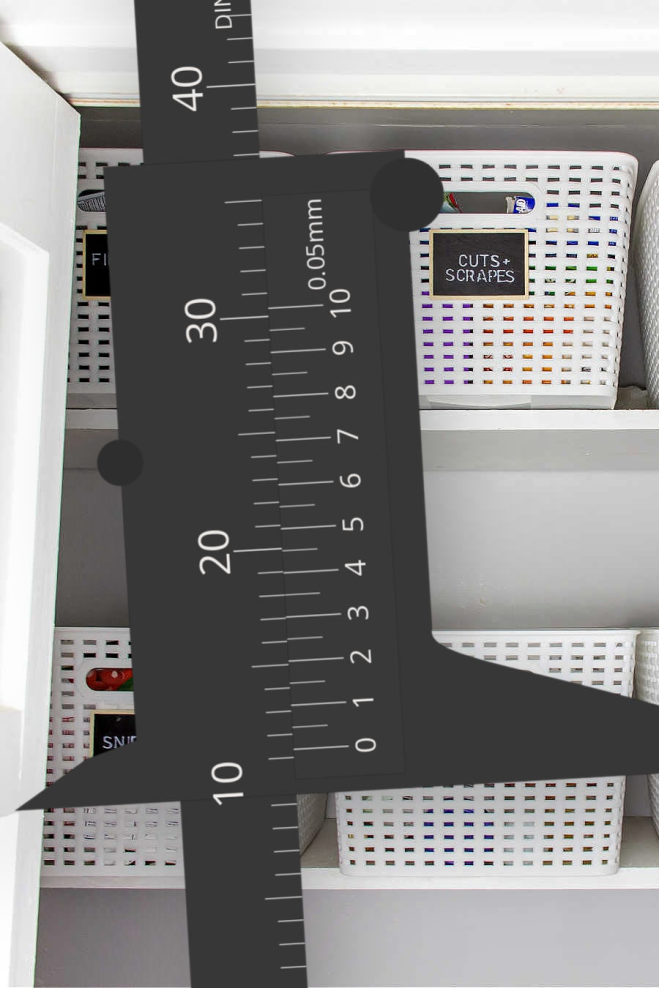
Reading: 11.35; mm
